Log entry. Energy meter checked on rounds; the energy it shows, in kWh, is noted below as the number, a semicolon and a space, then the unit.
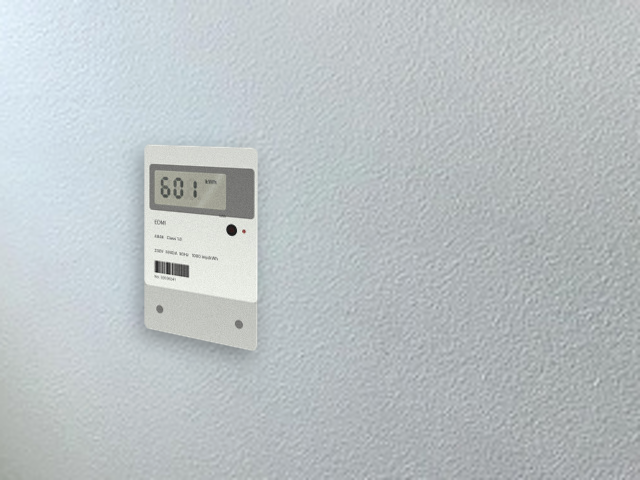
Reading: 601; kWh
